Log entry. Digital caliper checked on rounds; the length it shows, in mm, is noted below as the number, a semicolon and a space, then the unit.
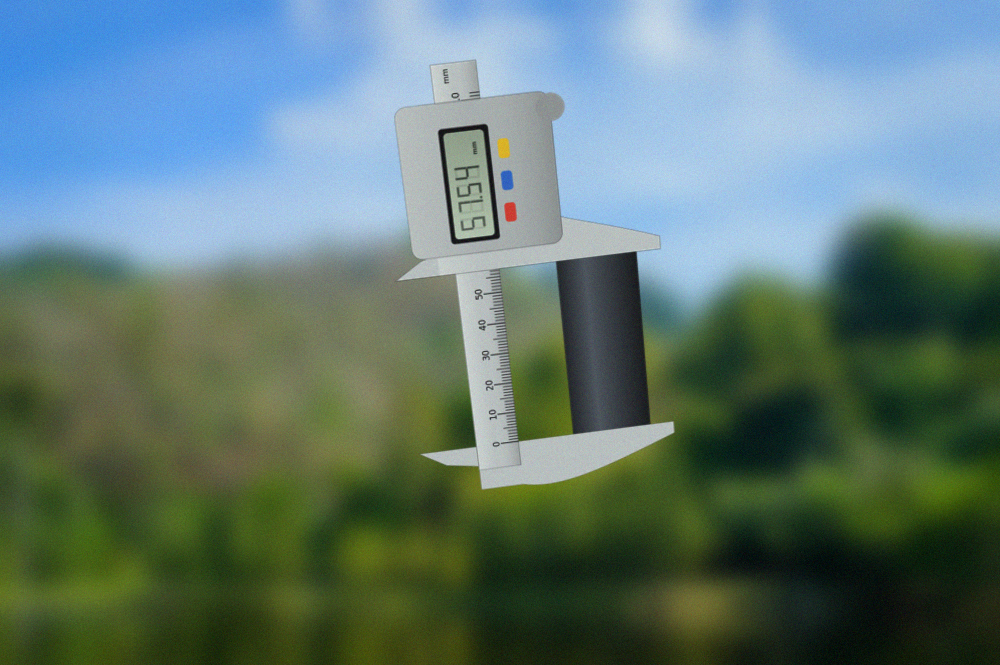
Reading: 57.54; mm
